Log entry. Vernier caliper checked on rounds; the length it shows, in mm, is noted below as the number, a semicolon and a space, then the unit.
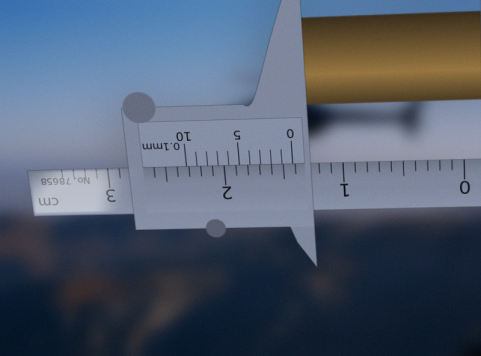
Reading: 14.2; mm
